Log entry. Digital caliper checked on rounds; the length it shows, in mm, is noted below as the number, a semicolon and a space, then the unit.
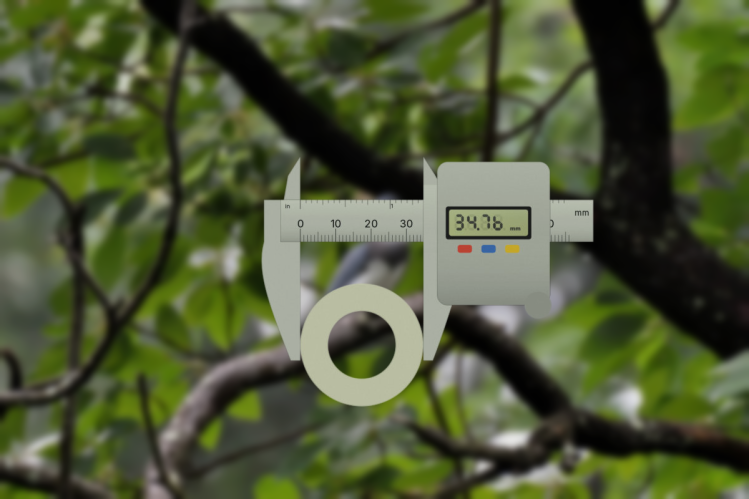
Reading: 34.76; mm
